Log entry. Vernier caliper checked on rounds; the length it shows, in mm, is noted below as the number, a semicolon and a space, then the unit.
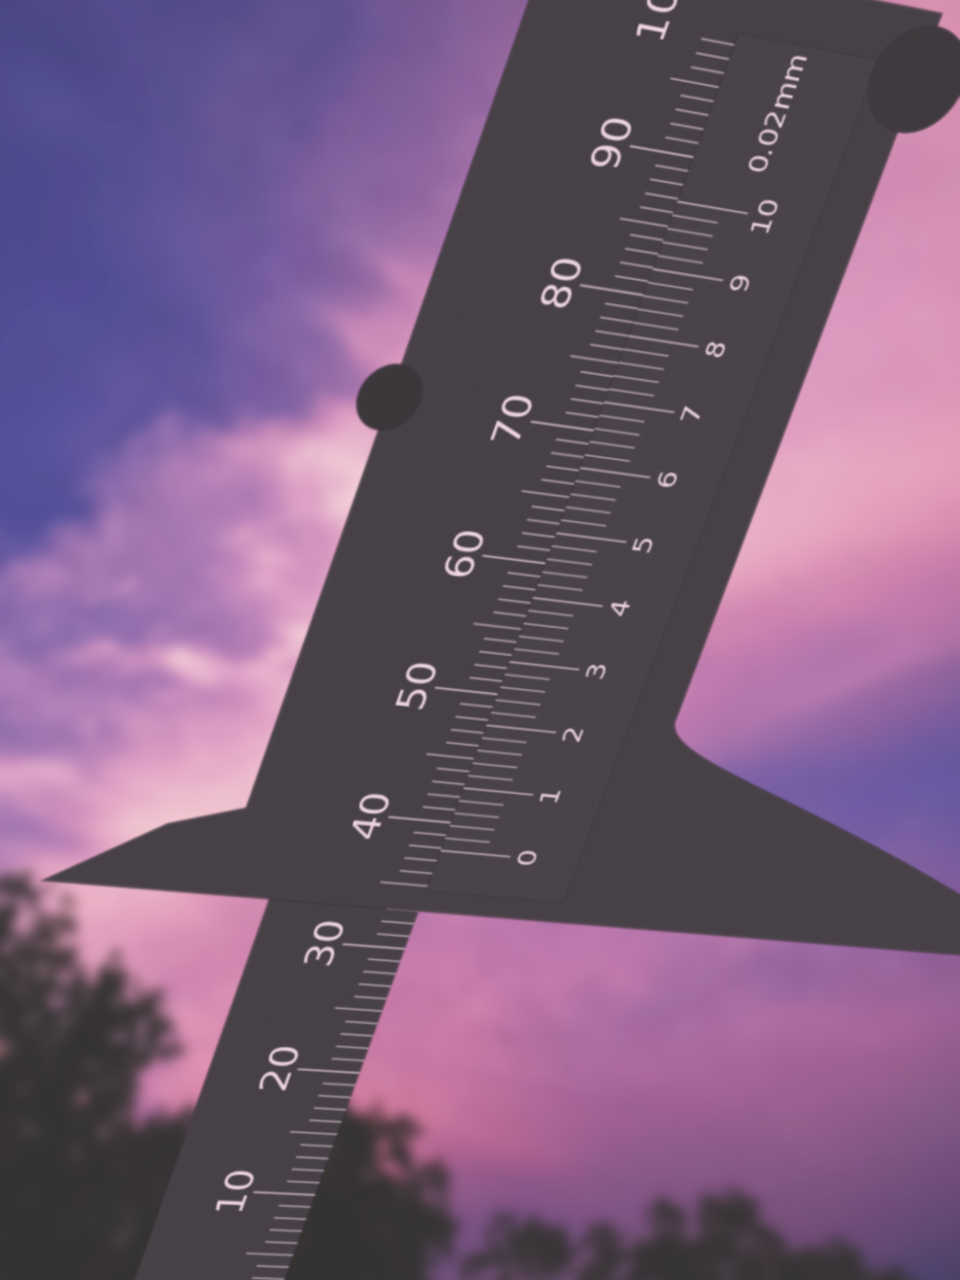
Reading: 37.8; mm
